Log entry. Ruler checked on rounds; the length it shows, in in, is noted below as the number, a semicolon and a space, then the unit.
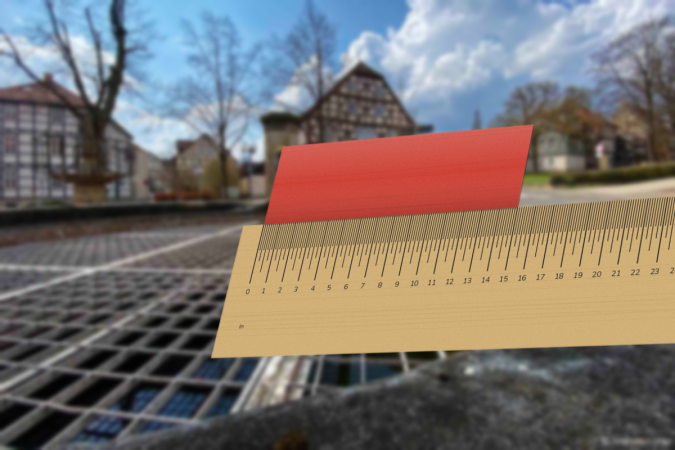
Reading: 15; in
